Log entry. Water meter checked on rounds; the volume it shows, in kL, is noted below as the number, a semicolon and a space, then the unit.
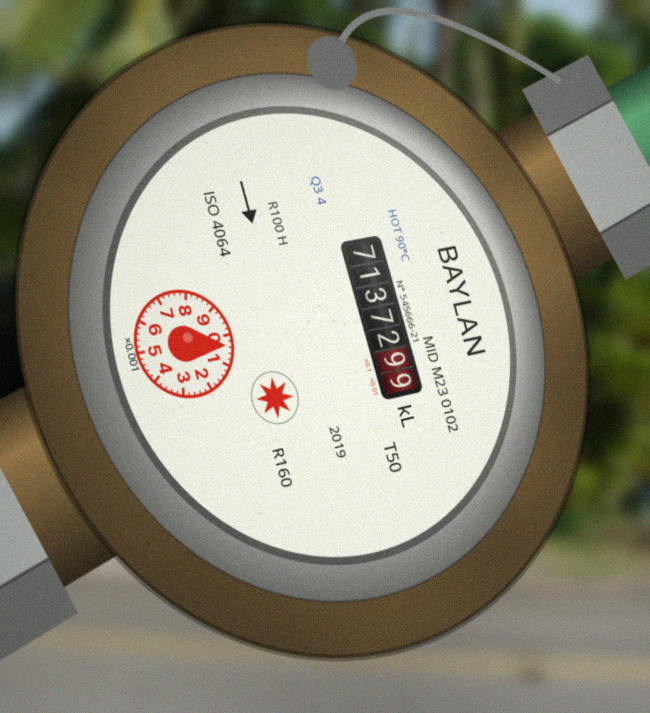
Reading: 71372.990; kL
